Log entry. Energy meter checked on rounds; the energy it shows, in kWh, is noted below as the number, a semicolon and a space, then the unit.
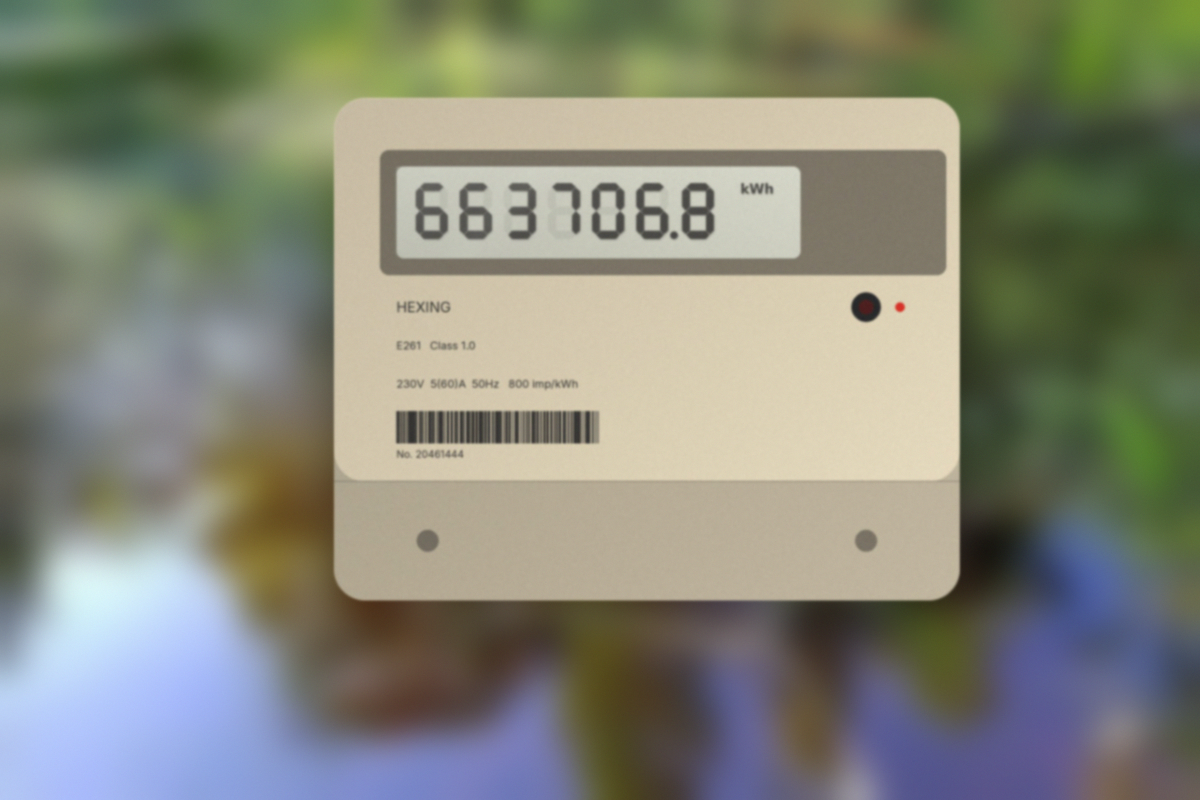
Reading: 663706.8; kWh
